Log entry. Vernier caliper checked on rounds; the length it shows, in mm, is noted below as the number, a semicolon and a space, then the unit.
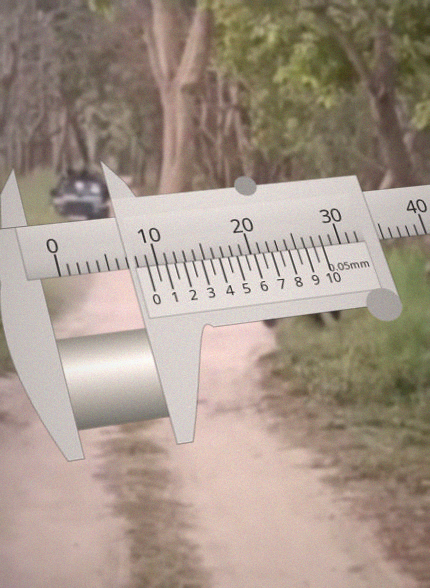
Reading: 9.0; mm
